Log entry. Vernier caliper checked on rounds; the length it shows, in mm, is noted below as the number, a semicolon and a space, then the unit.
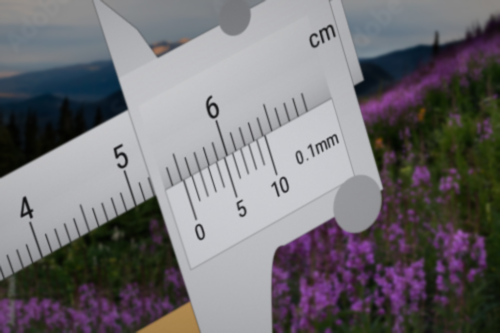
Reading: 55.2; mm
